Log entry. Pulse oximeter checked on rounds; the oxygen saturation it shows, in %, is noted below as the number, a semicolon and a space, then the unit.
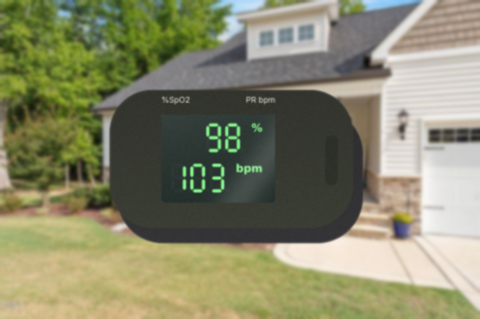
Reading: 98; %
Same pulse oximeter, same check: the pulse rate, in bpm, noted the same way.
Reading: 103; bpm
